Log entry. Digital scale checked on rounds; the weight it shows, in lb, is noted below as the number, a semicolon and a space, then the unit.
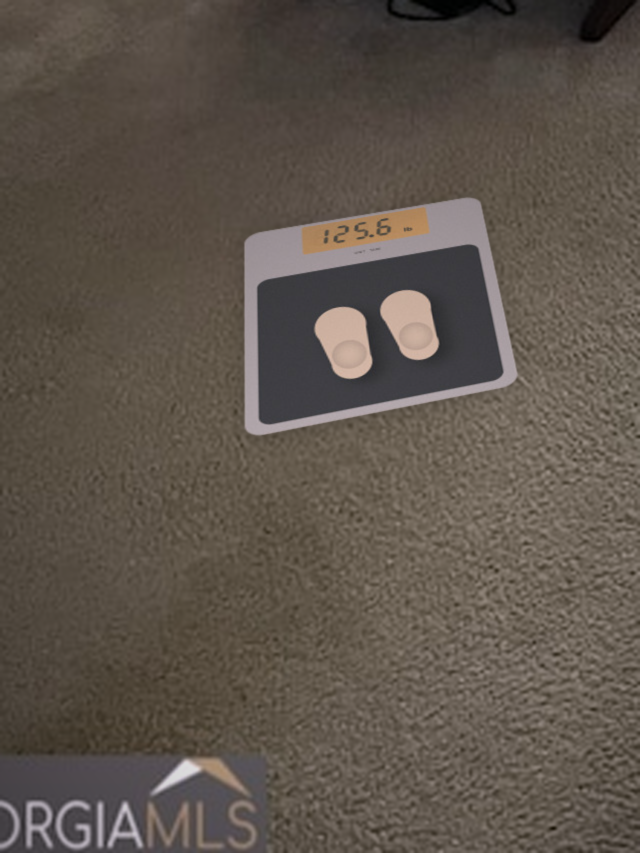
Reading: 125.6; lb
